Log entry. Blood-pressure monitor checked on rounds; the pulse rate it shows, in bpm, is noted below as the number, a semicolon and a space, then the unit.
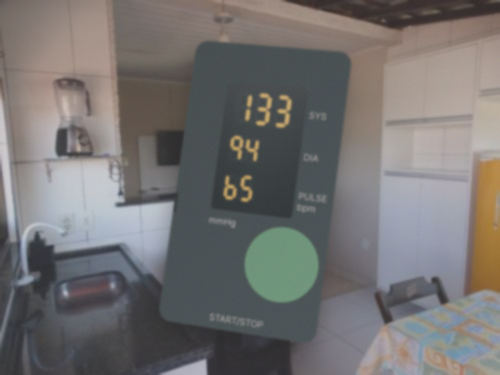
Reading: 65; bpm
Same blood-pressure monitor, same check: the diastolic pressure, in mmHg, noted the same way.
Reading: 94; mmHg
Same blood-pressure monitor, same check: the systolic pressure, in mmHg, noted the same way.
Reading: 133; mmHg
